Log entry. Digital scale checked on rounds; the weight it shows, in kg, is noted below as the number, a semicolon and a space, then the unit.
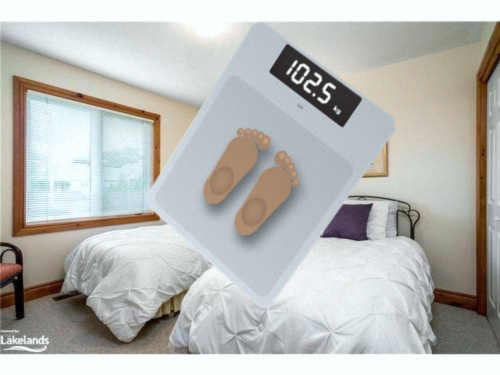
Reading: 102.5; kg
